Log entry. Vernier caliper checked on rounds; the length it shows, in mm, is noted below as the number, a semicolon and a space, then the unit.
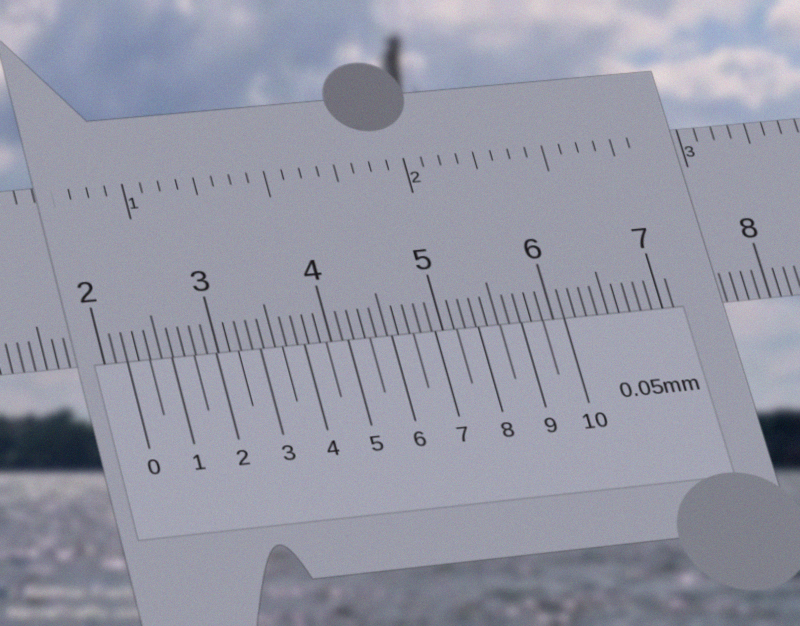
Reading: 22.0; mm
